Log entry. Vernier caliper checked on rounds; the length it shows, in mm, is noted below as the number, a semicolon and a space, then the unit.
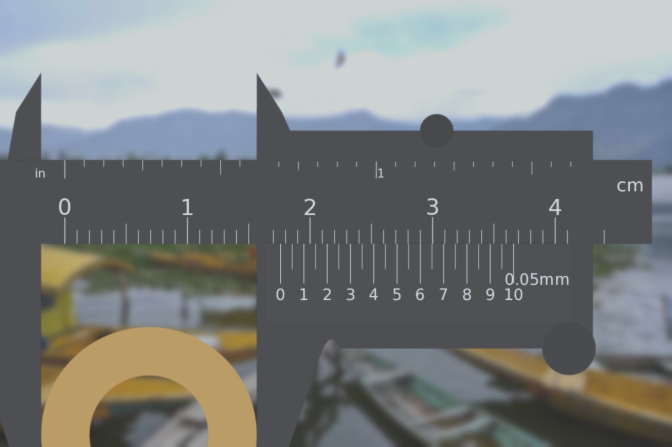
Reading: 17.6; mm
